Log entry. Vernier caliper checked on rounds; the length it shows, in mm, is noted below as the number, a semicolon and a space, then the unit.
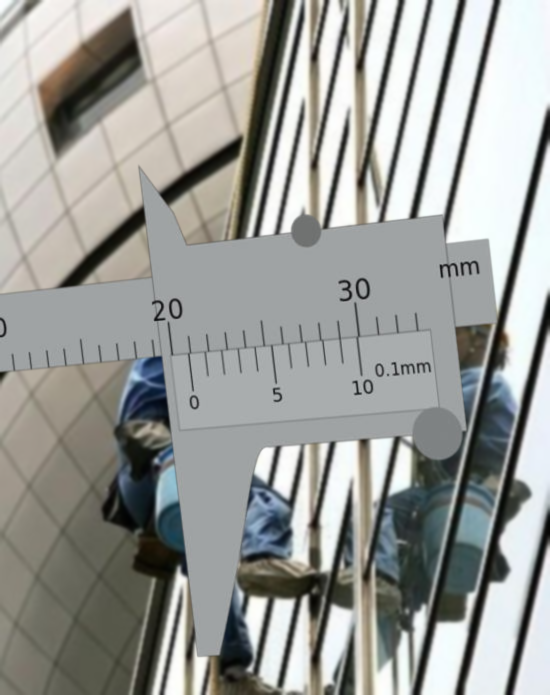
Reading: 20.9; mm
